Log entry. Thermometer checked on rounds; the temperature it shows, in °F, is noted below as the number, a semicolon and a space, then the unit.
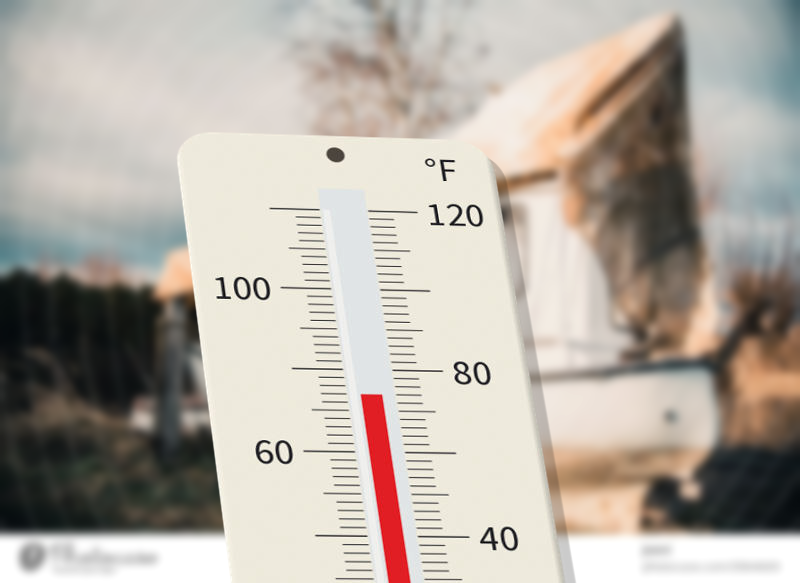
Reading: 74; °F
